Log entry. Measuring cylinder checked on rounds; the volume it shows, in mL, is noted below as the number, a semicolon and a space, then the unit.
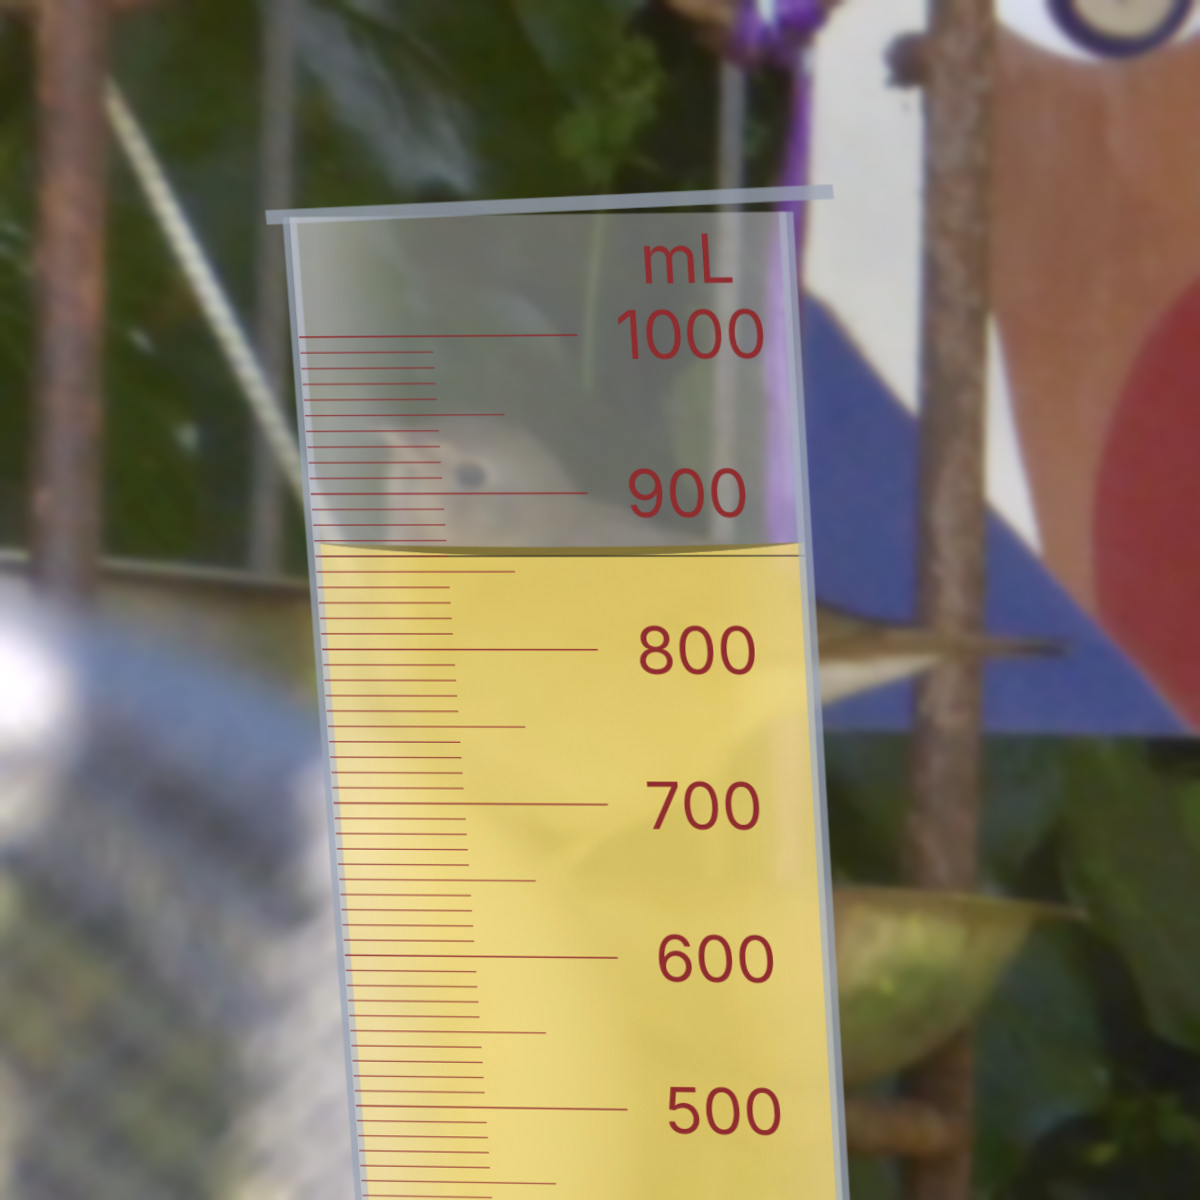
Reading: 860; mL
